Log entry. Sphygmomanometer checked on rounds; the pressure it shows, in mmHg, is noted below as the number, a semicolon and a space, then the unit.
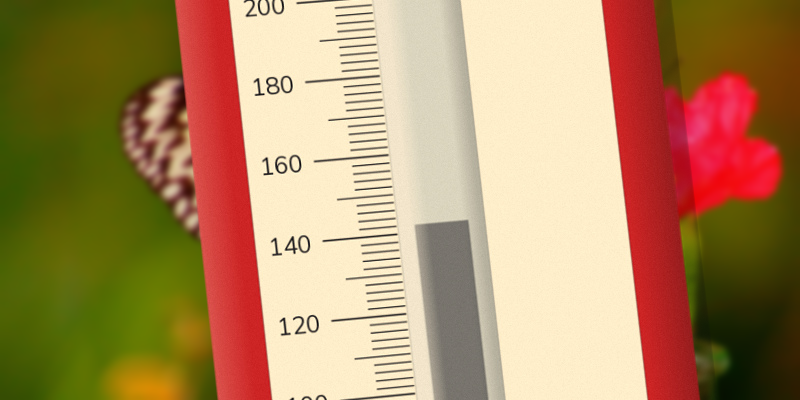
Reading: 142; mmHg
